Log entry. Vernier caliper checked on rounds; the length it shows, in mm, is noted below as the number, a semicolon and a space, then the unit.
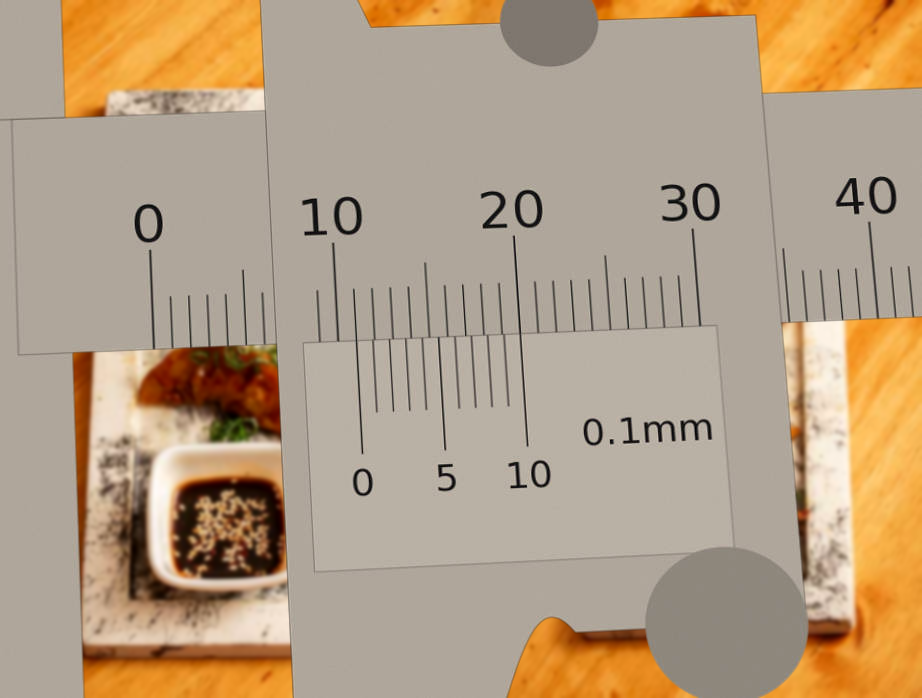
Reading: 11.0; mm
